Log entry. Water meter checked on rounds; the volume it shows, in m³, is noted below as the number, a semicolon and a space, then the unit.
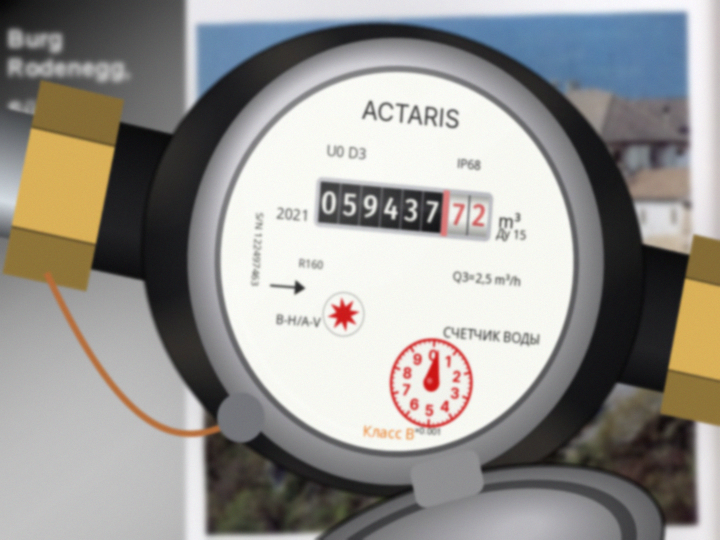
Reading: 59437.720; m³
